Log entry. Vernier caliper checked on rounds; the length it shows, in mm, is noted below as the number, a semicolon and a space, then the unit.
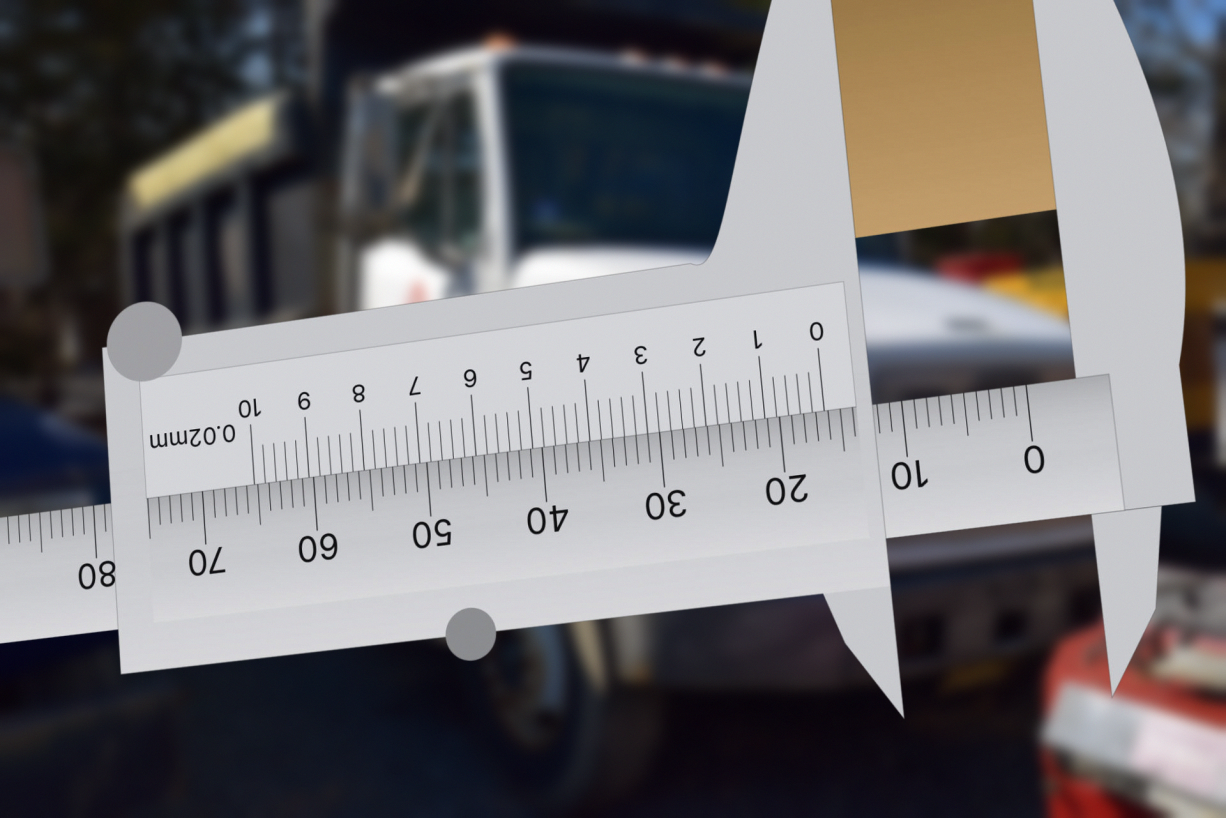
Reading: 16.3; mm
